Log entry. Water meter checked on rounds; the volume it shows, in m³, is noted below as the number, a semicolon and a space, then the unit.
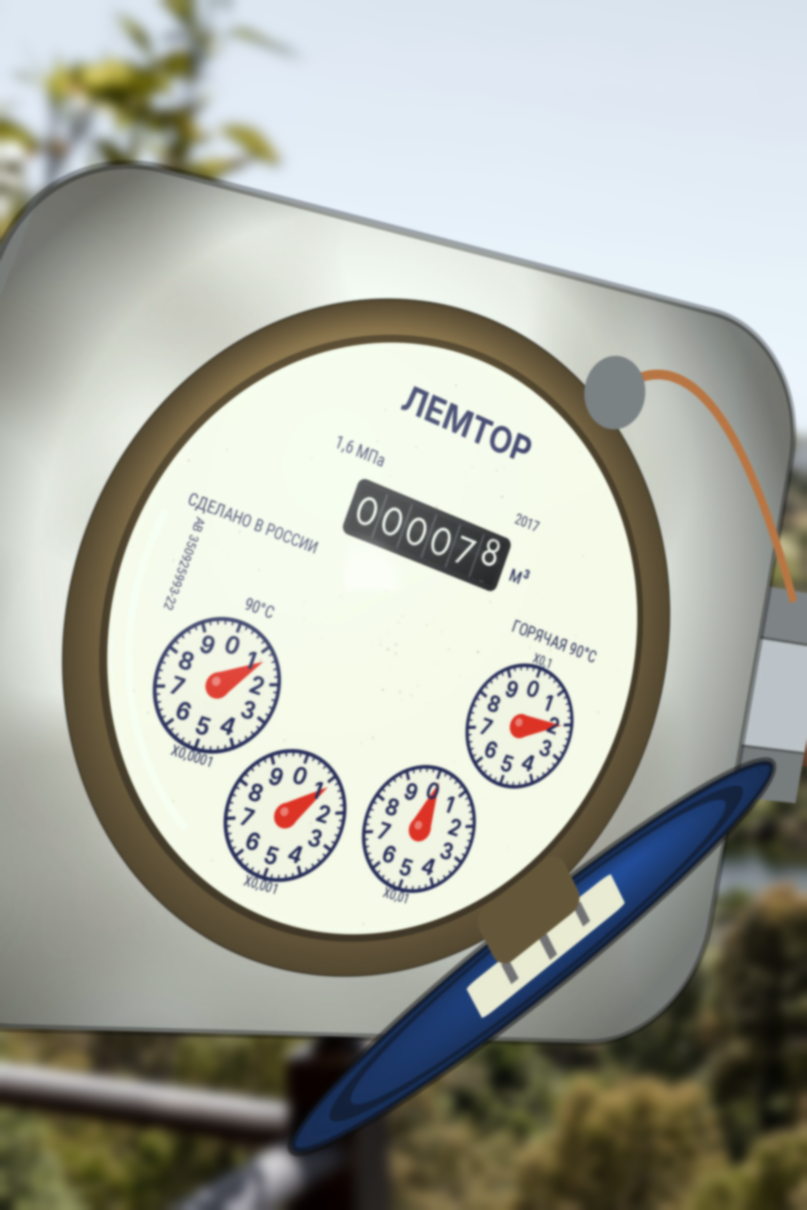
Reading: 78.2011; m³
